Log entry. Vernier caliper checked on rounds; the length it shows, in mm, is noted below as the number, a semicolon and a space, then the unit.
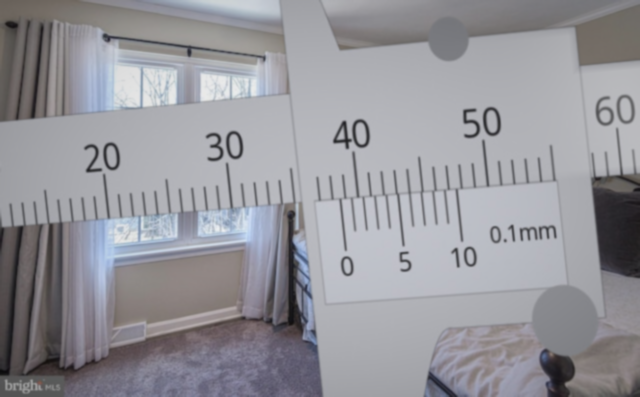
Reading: 38.6; mm
